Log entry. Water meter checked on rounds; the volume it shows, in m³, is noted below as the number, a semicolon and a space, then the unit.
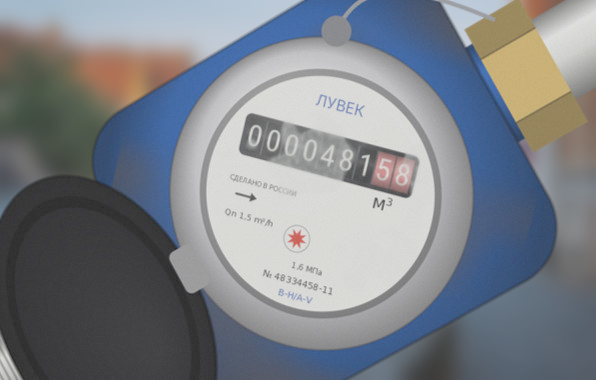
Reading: 481.58; m³
